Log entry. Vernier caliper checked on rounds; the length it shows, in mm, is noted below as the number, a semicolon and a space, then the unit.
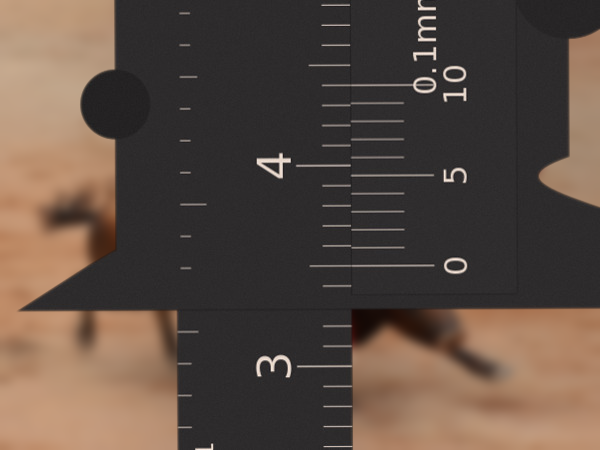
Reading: 35.0; mm
